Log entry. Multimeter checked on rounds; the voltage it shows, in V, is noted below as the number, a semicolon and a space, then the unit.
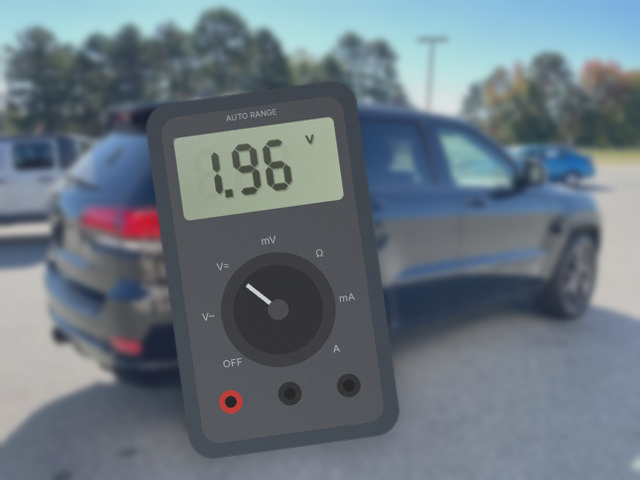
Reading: 1.96; V
